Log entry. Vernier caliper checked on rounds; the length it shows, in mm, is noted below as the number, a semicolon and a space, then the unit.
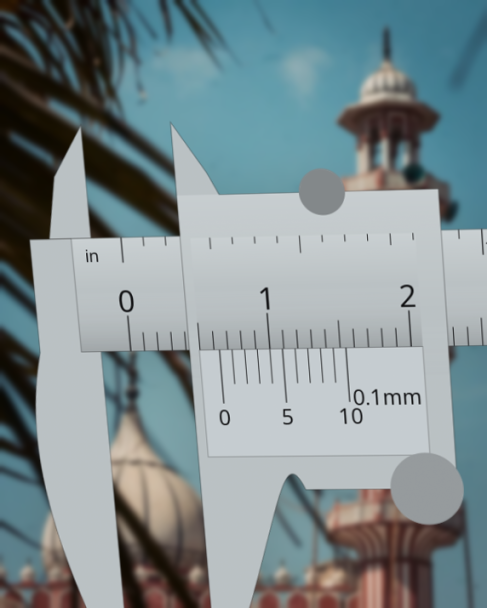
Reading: 6.4; mm
